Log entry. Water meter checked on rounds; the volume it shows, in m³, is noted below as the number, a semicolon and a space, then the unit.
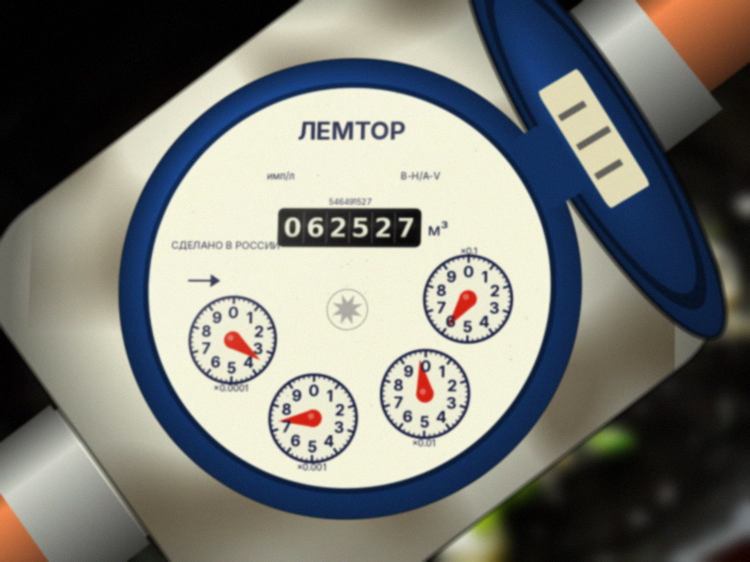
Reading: 62527.5973; m³
